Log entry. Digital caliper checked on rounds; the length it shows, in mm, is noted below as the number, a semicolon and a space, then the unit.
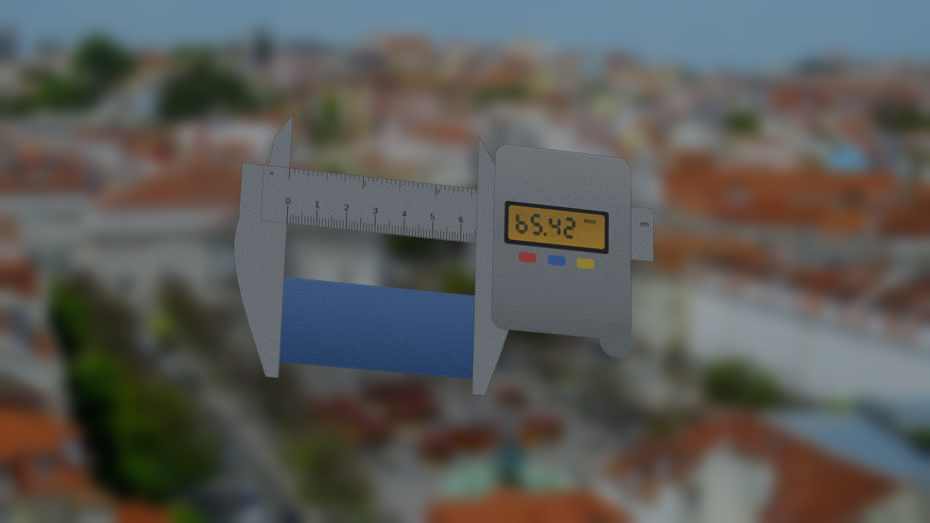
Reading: 65.42; mm
